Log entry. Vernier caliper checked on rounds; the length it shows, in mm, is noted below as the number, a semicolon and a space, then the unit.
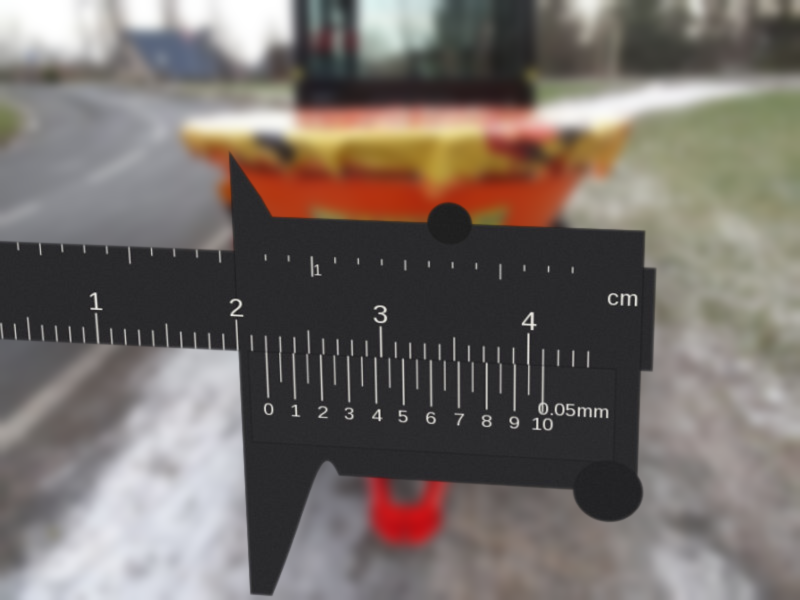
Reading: 22.0; mm
